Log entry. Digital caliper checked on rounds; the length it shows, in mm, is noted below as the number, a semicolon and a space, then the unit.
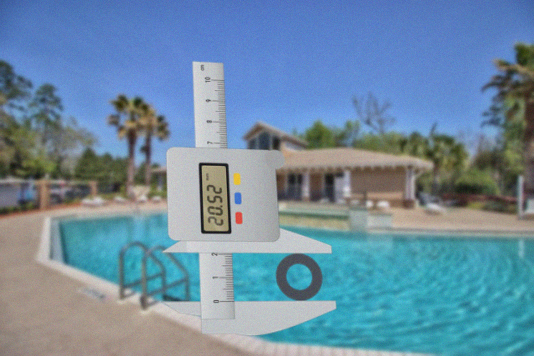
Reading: 20.52; mm
